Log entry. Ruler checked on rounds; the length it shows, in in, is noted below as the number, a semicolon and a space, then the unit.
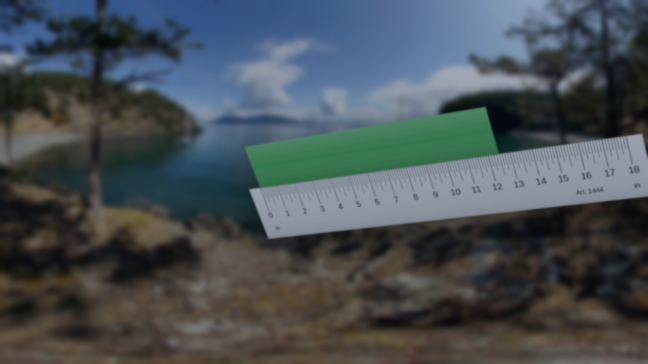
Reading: 12.5; in
